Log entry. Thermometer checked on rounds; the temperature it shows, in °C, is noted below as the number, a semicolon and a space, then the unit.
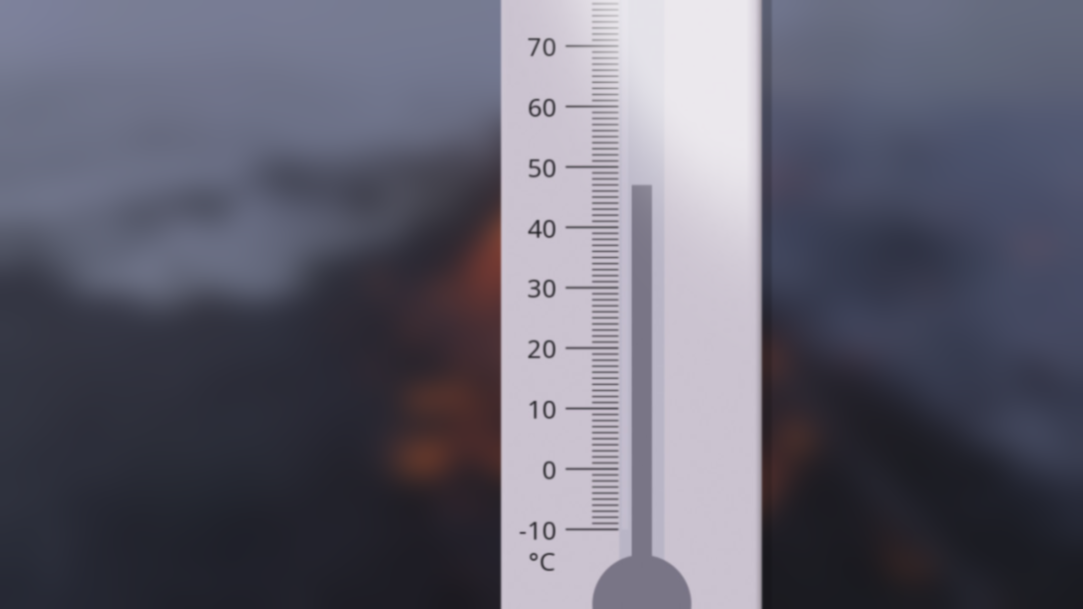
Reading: 47; °C
